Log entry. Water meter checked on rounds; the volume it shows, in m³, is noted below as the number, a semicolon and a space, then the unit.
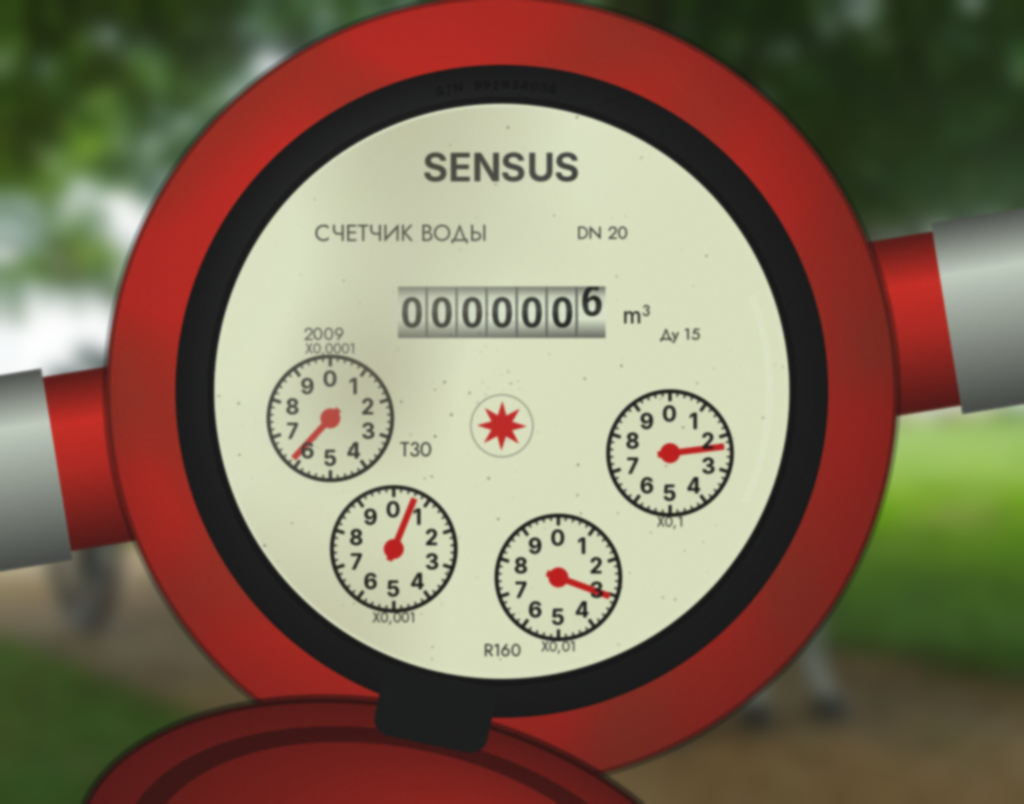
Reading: 6.2306; m³
